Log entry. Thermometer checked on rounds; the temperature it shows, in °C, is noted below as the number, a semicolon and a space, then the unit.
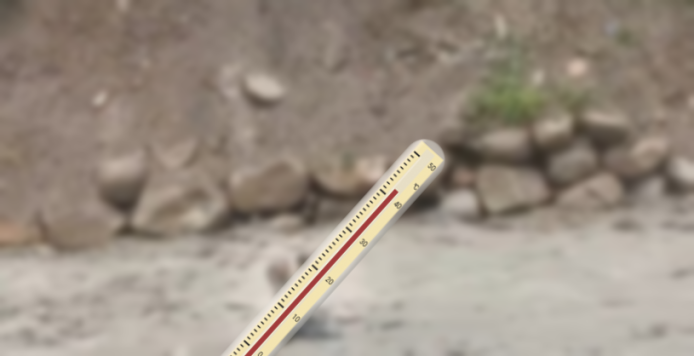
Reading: 42; °C
